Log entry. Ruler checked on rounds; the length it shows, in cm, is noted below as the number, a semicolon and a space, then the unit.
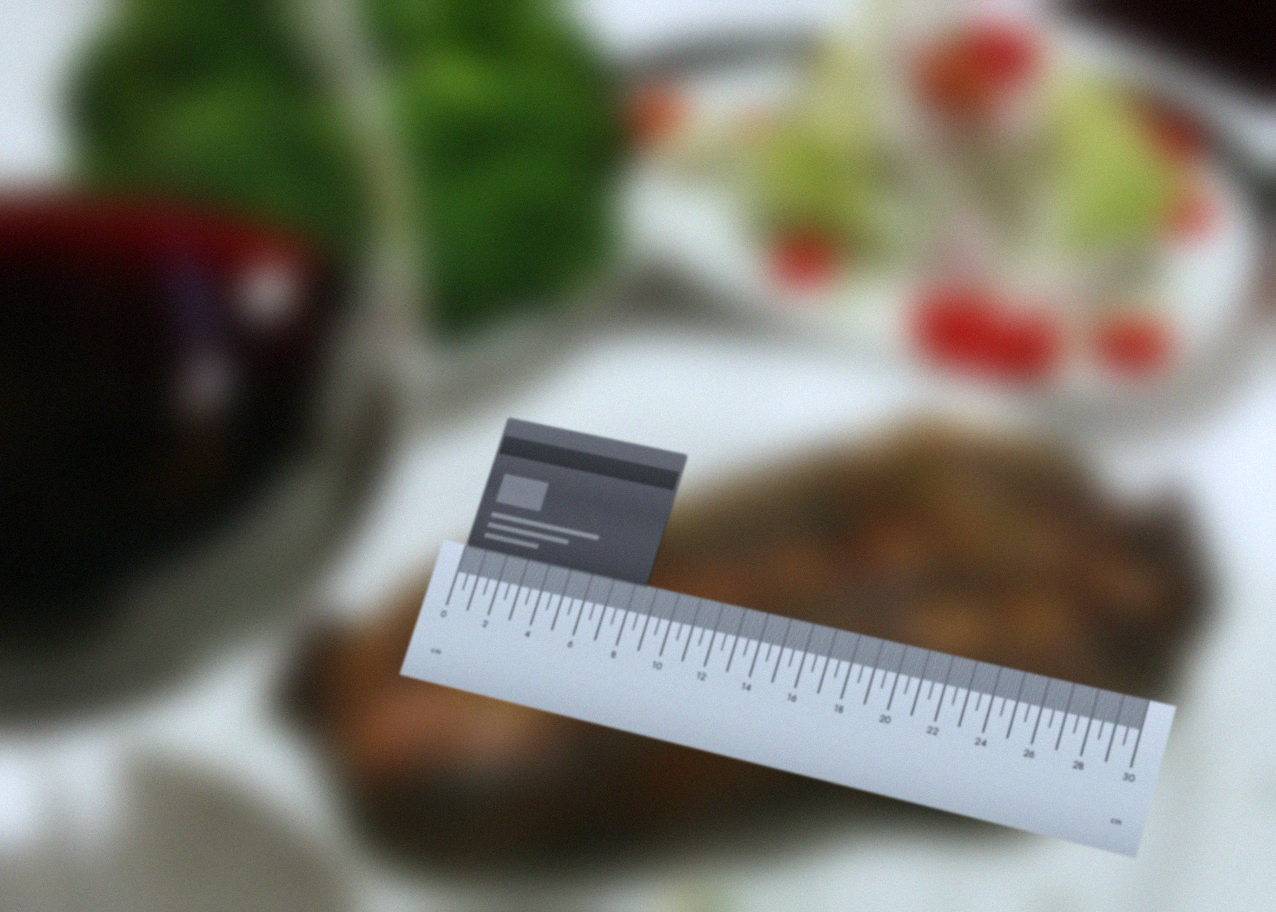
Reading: 8.5; cm
